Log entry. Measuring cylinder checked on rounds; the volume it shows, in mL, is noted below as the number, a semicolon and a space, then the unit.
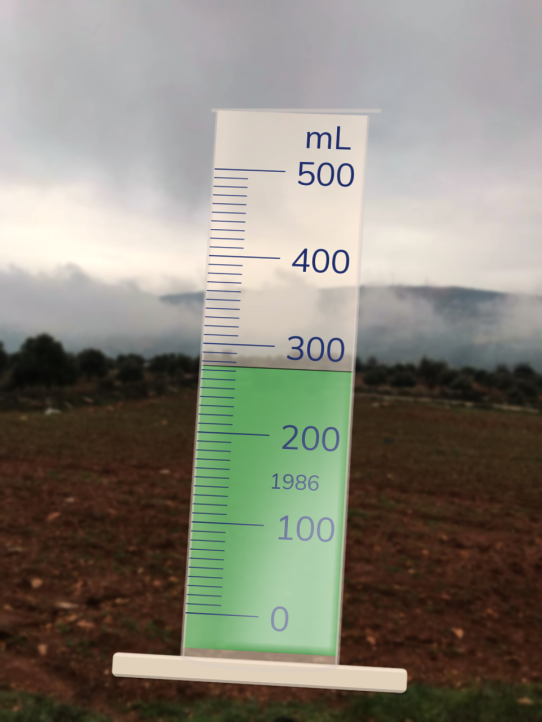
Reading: 275; mL
